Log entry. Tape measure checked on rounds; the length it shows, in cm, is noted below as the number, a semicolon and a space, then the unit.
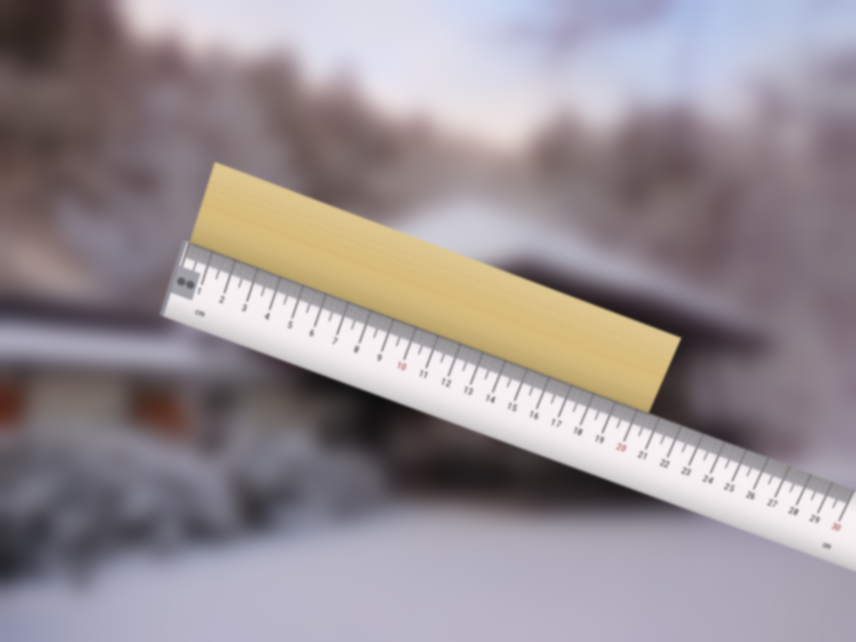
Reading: 20.5; cm
